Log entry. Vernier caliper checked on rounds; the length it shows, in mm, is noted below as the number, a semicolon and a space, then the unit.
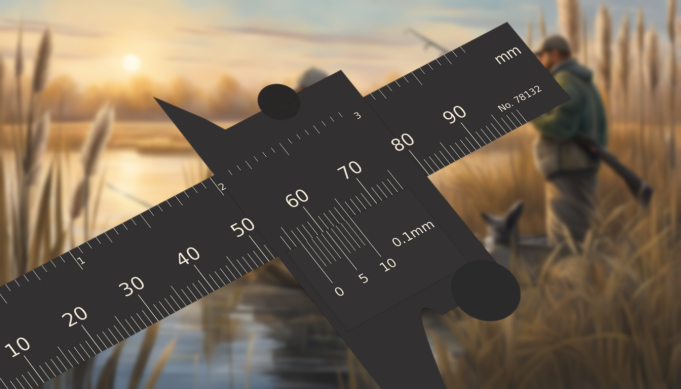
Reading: 56.0; mm
